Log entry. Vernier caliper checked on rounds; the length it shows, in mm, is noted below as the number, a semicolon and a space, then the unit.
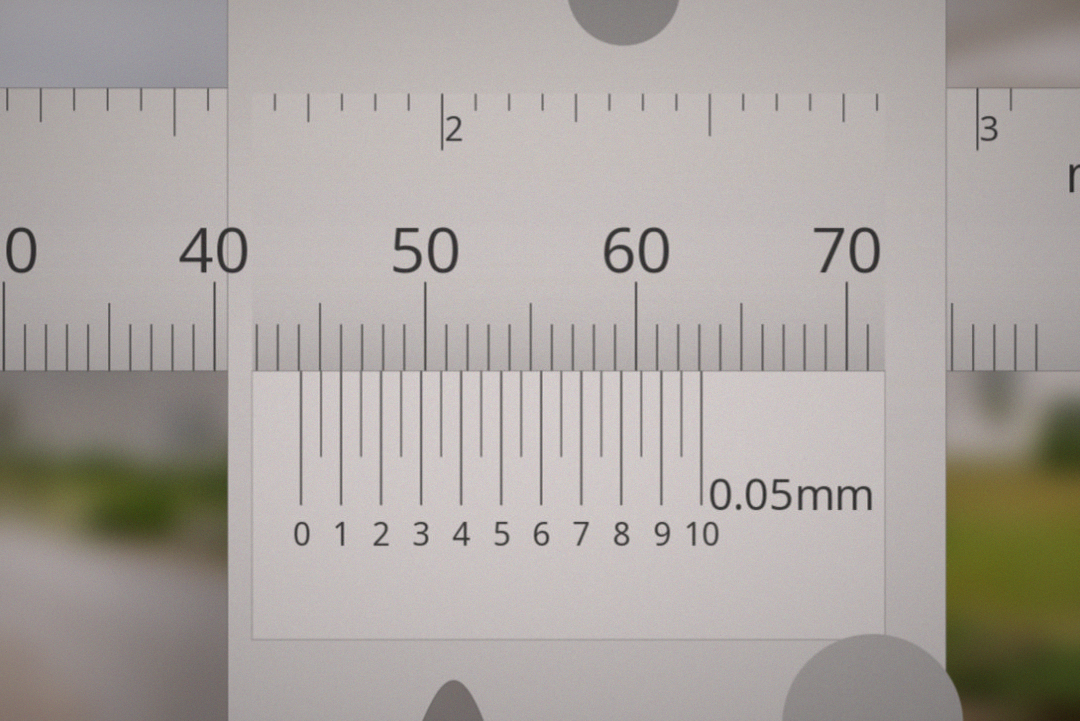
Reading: 44.1; mm
